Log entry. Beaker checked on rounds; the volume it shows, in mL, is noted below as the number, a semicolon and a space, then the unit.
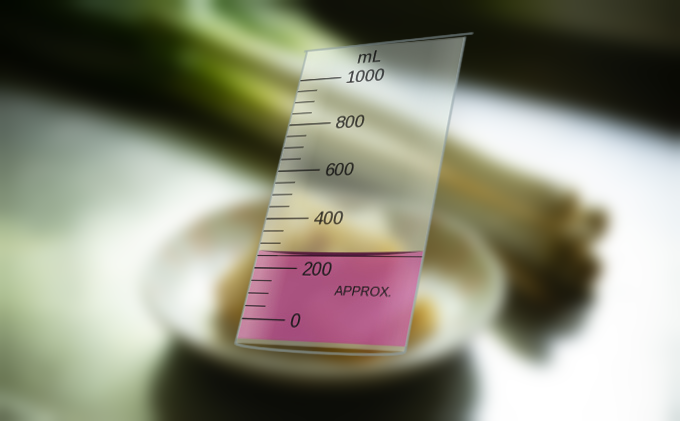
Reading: 250; mL
